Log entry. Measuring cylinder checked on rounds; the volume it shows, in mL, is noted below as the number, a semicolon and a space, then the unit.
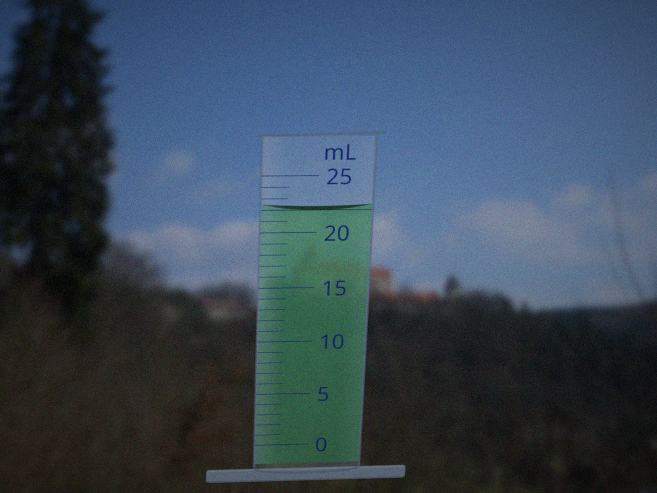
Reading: 22; mL
